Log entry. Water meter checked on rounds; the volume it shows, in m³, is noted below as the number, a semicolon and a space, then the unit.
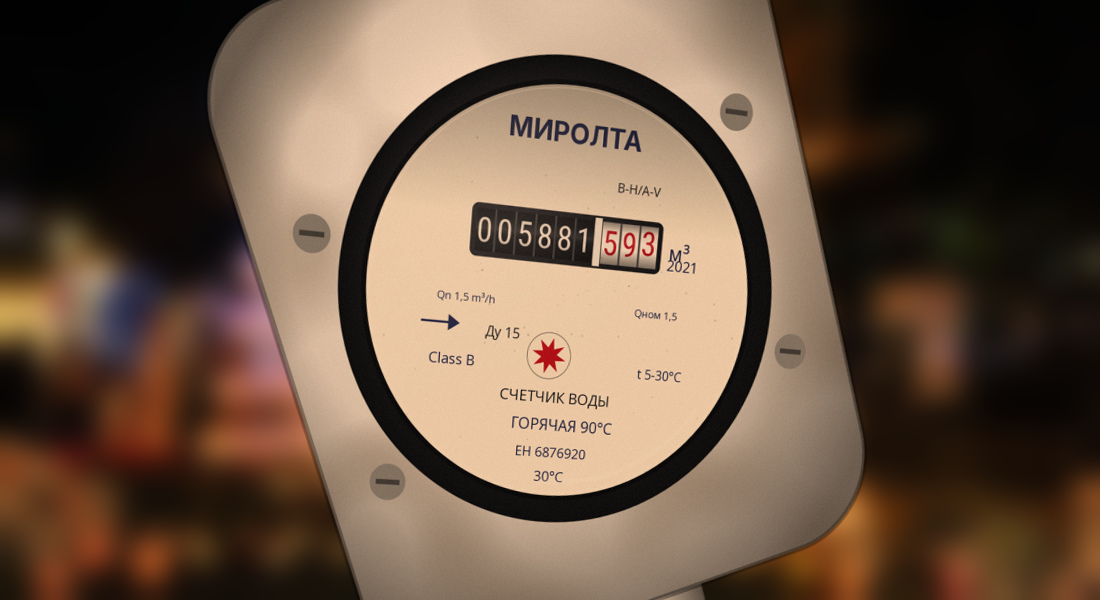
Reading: 5881.593; m³
